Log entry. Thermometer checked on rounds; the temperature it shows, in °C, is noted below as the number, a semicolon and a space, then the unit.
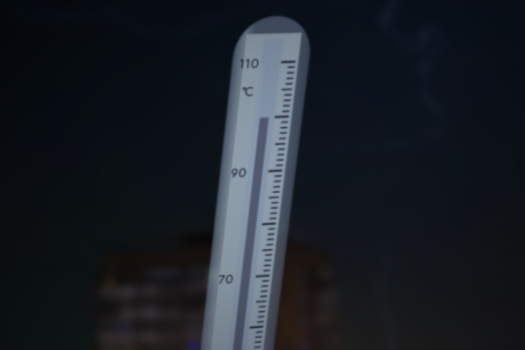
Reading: 100; °C
